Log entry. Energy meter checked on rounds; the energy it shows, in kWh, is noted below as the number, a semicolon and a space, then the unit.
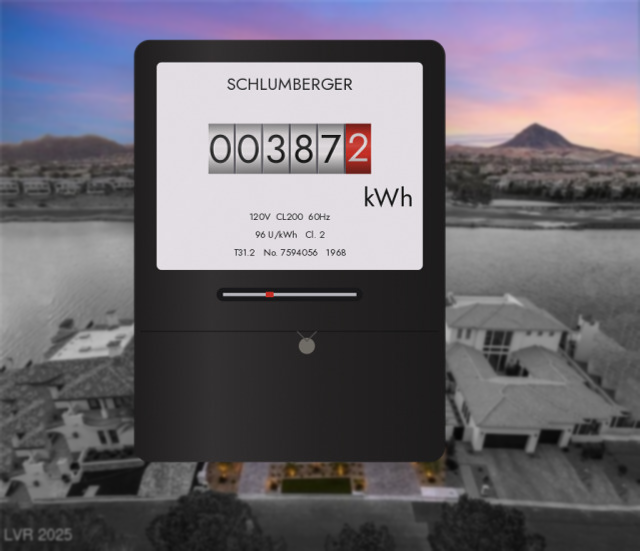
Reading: 387.2; kWh
